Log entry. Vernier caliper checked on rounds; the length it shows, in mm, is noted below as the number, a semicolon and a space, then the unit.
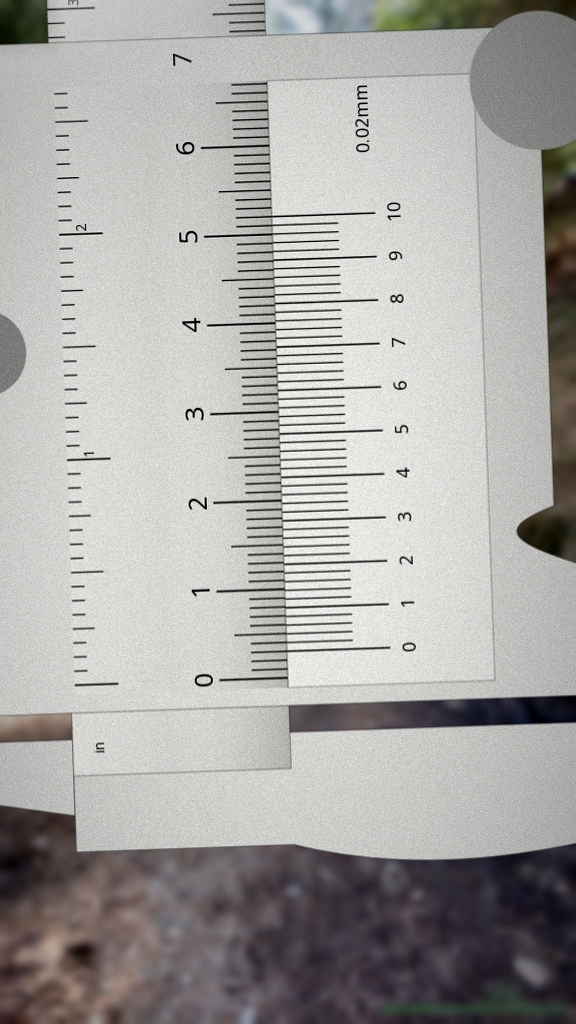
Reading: 3.0; mm
